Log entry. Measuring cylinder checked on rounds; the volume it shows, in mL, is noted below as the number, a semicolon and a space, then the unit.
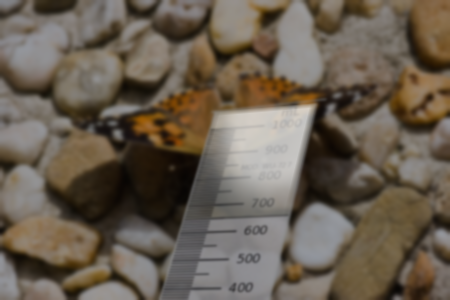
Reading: 650; mL
